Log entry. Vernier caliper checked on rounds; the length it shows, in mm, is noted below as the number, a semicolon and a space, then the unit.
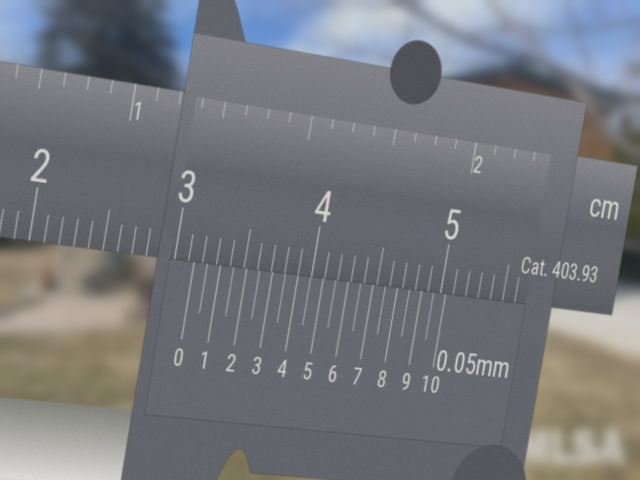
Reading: 31.4; mm
